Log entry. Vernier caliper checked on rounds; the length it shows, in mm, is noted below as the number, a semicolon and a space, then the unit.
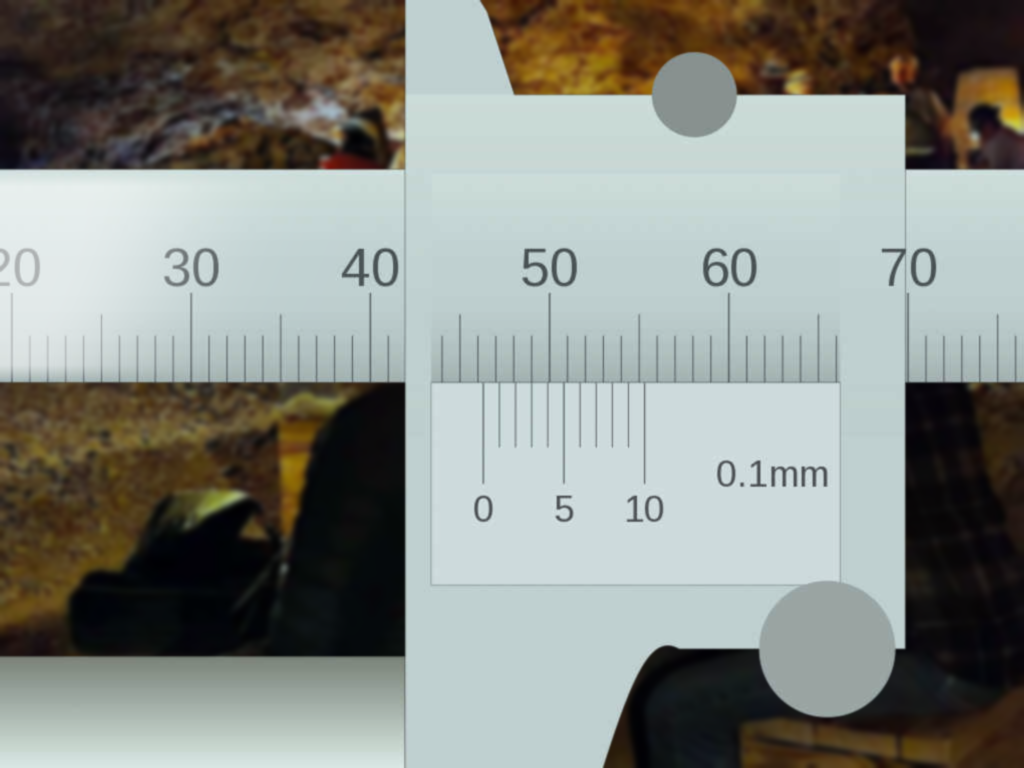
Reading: 46.3; mm
